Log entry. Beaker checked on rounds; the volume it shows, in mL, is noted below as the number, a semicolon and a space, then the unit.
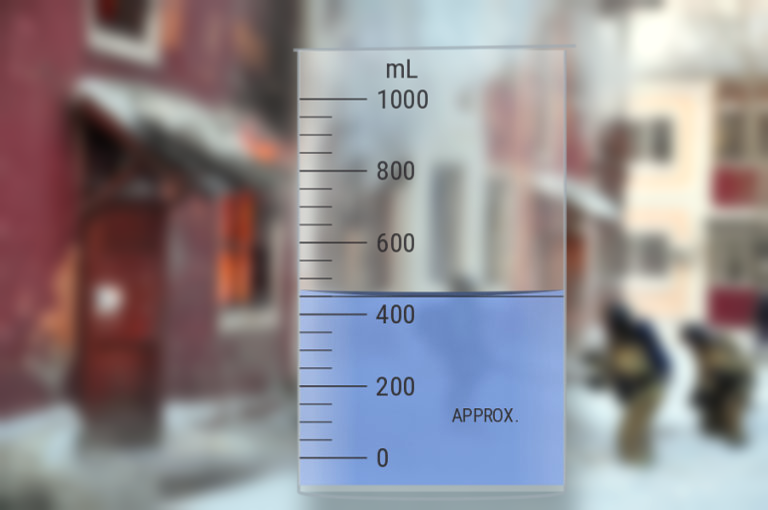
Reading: 450; mL
